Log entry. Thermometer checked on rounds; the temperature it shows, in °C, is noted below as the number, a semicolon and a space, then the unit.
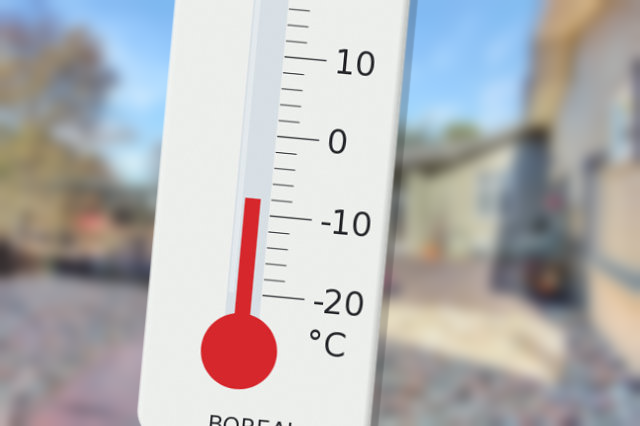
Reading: -8; °C
